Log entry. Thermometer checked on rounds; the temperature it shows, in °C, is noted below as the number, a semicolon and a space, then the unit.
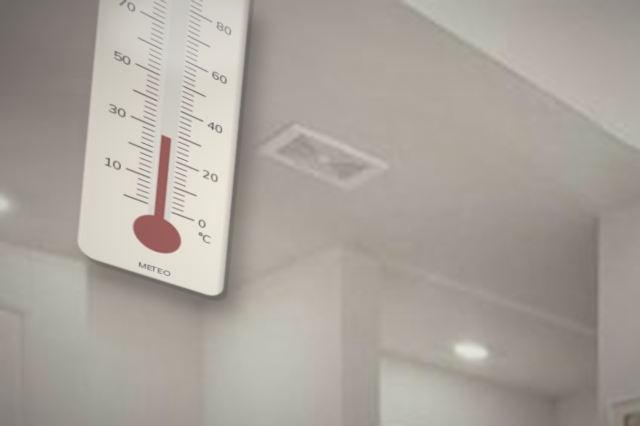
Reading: 28; °C
